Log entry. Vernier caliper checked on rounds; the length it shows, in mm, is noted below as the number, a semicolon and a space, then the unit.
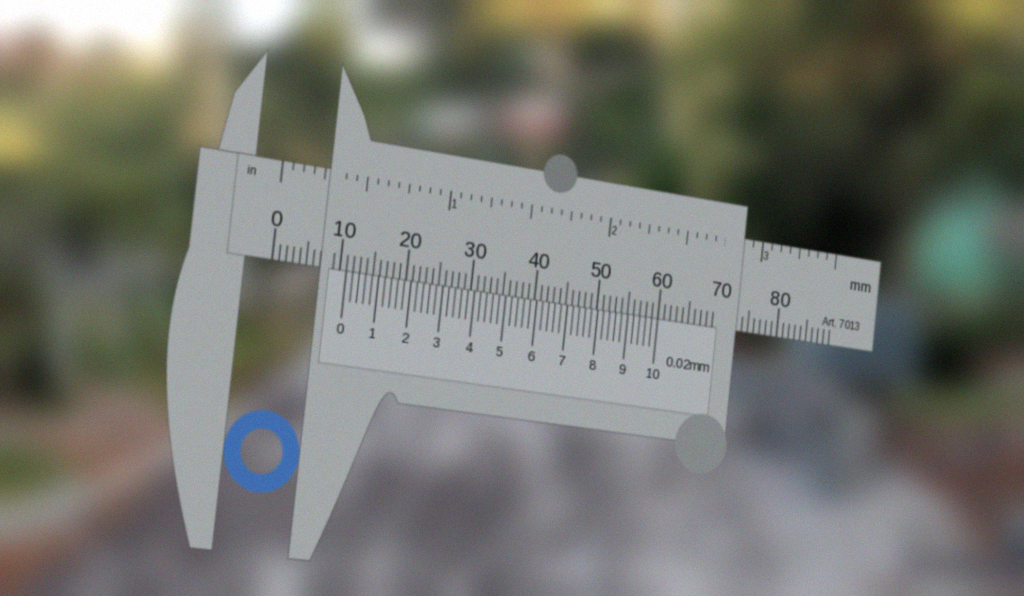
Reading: 11.0; mm
